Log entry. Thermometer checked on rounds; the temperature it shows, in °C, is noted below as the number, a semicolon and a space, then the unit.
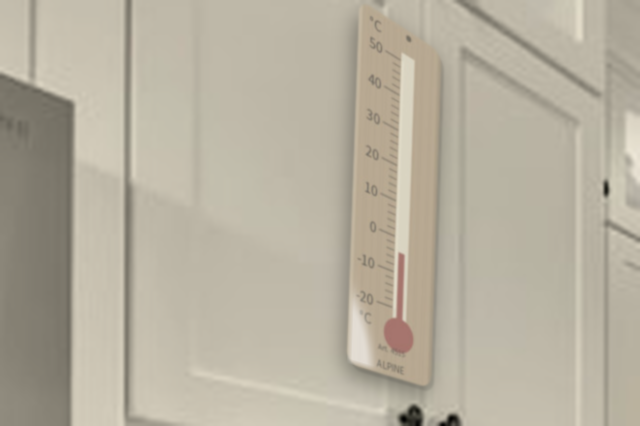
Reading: -4; °C
